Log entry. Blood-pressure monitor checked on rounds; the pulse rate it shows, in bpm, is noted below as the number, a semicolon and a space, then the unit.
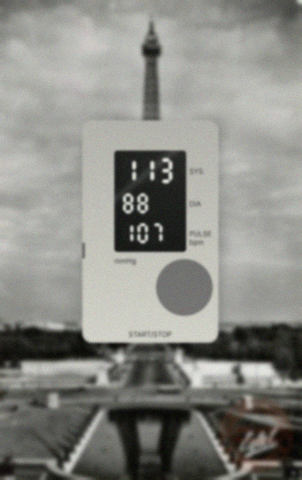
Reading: 107; bpm
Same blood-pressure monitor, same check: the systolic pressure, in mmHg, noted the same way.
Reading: 113; mmHg
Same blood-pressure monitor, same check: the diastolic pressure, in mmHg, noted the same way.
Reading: 88; mmHg
